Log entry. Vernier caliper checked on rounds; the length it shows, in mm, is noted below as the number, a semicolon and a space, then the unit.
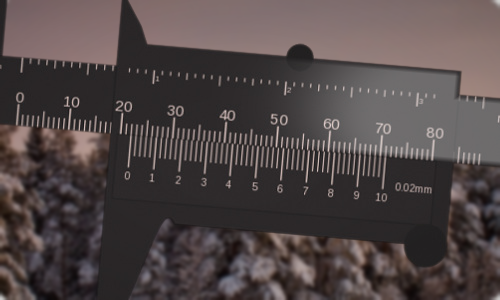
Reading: 22.0; mm
